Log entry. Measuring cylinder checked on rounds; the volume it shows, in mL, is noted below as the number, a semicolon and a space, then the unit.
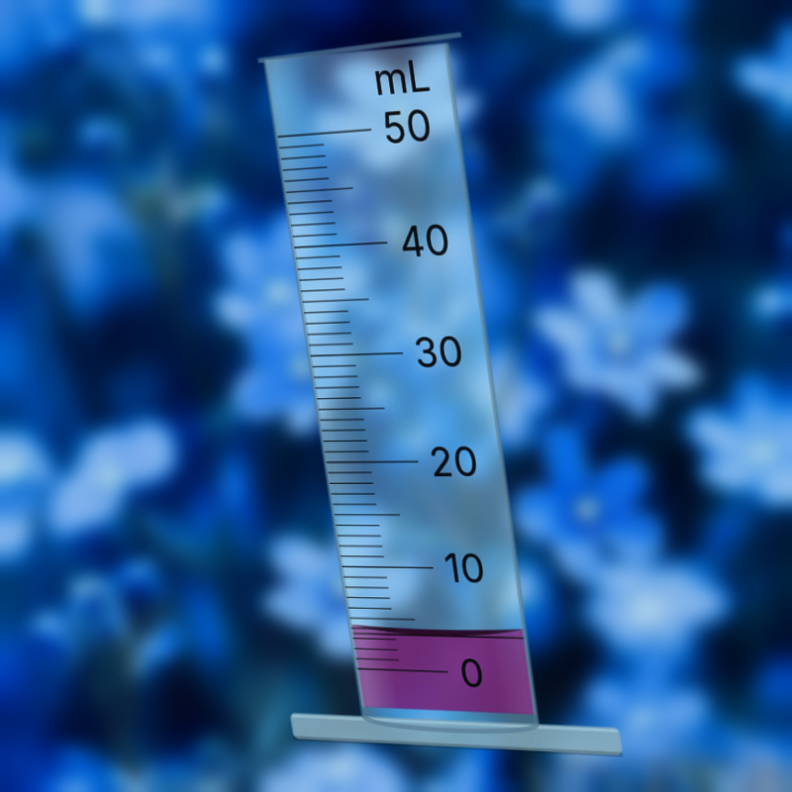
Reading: 3.5; mL
